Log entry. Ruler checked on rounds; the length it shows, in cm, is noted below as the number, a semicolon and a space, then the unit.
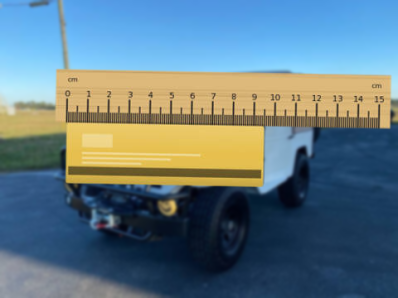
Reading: 9.5; cm
